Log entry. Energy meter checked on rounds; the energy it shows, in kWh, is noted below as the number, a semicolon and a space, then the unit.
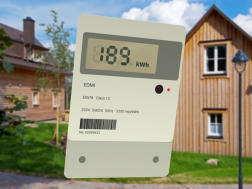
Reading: 189; kWh
